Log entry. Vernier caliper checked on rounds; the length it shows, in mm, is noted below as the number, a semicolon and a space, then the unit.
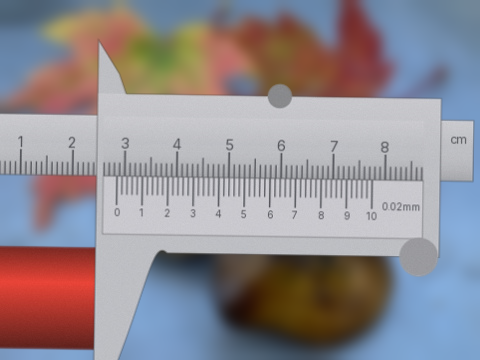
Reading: 28.5; mm
